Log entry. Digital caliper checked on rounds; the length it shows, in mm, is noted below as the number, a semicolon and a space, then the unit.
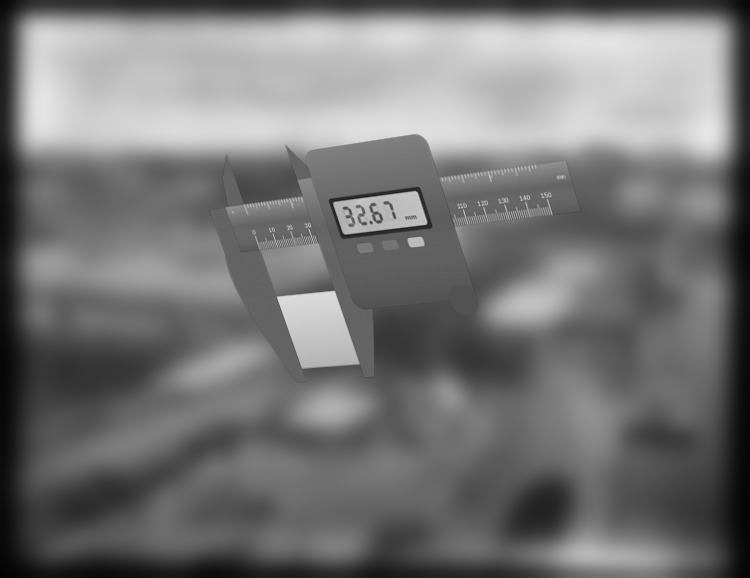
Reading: 32.67; mm
